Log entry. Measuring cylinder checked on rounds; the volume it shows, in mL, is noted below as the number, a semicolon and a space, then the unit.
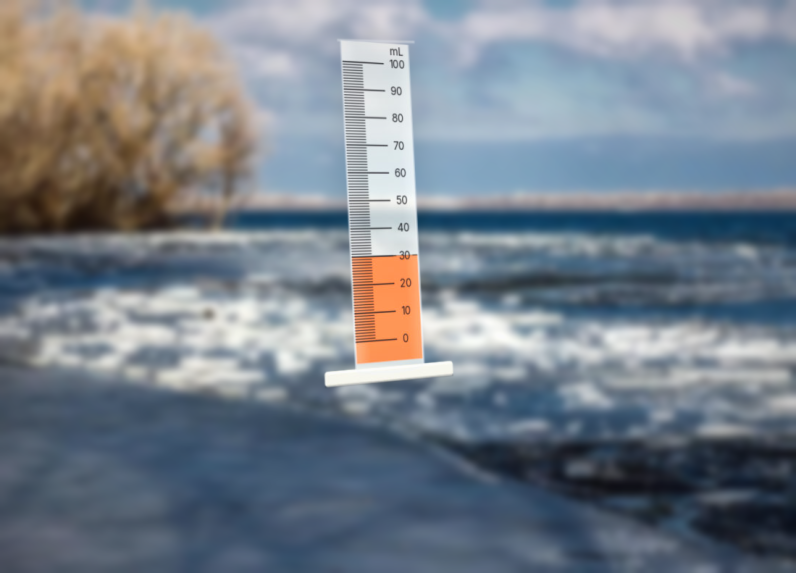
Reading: 30; mL
